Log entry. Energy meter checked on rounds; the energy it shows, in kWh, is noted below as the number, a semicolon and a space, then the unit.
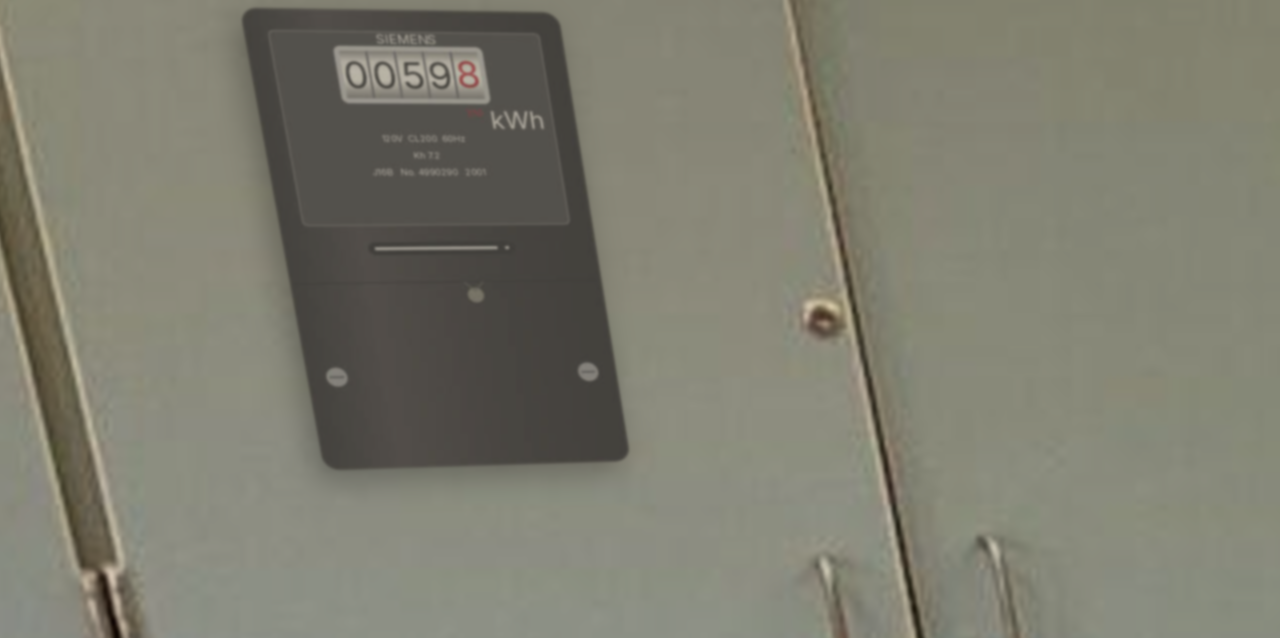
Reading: 59.8; kWh
